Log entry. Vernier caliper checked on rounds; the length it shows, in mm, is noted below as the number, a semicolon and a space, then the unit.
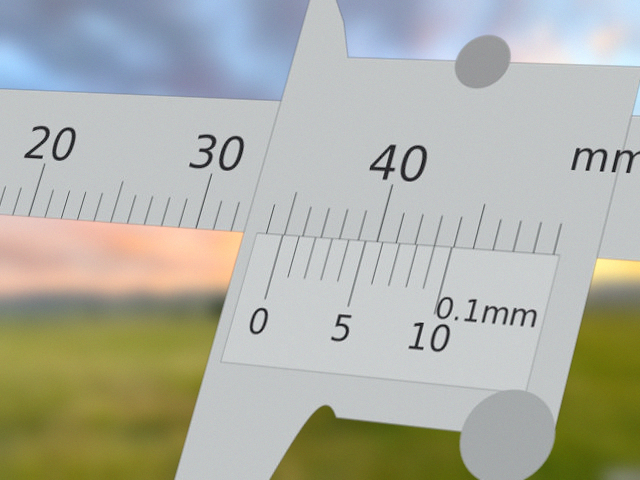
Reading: 34.9; mm
